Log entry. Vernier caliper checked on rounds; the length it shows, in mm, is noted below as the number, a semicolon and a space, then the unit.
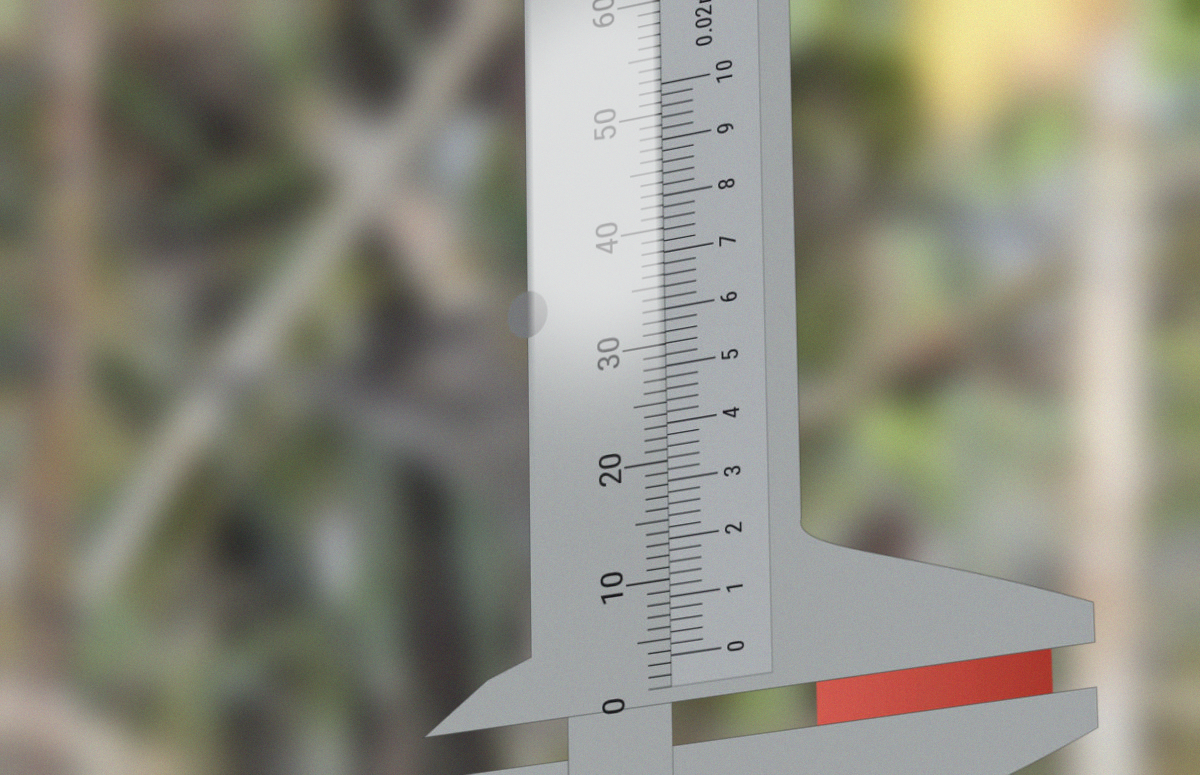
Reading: 3.6; mm
